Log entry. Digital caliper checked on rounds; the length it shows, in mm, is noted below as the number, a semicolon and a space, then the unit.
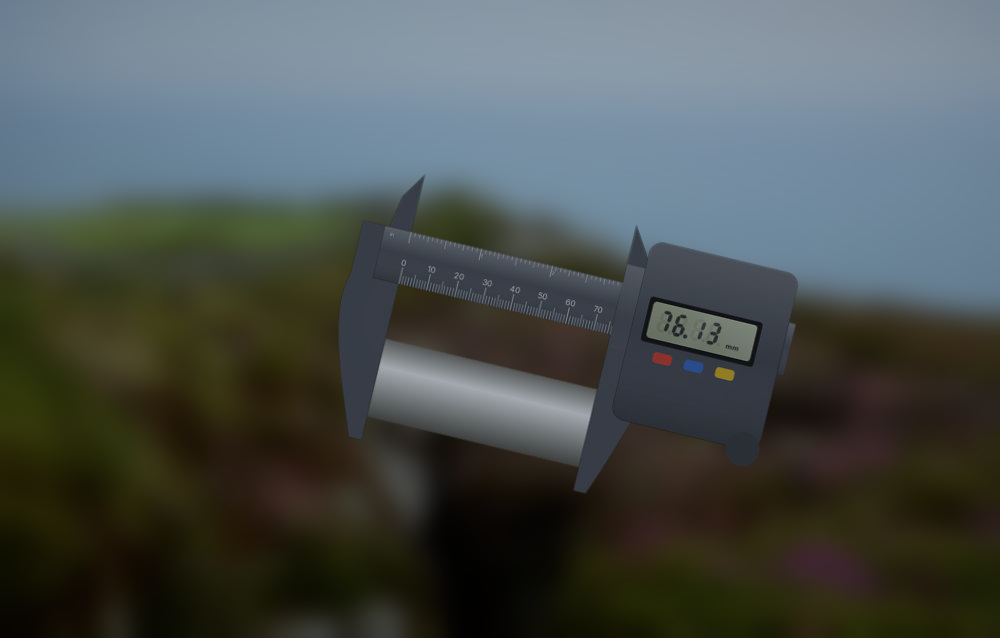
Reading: 76.13; mm
